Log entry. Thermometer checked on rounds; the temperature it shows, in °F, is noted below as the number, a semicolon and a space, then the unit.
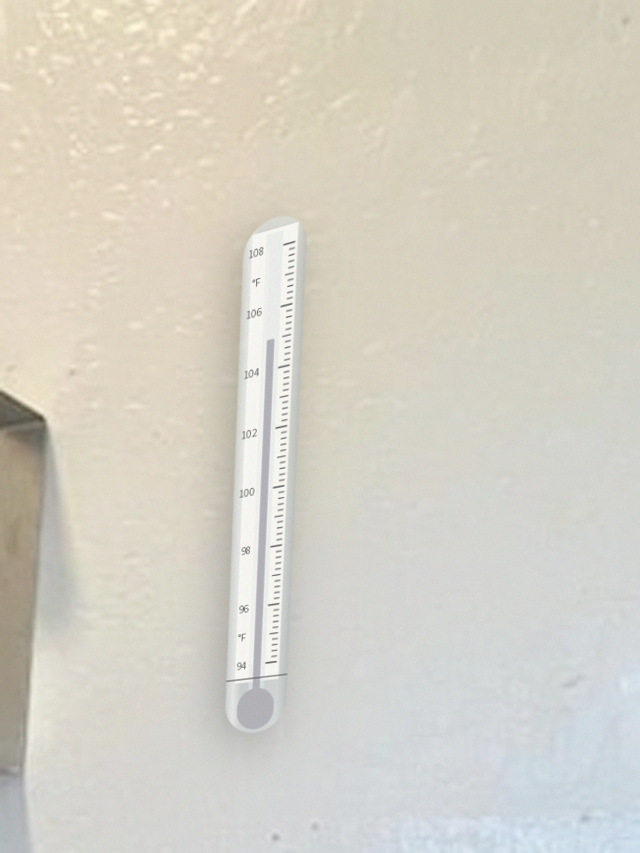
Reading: 105; °F
